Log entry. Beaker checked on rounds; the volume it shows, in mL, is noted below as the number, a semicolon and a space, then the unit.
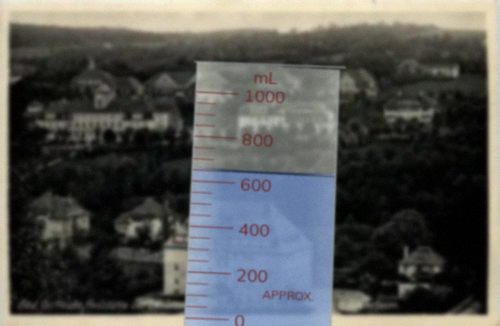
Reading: 650; mL
